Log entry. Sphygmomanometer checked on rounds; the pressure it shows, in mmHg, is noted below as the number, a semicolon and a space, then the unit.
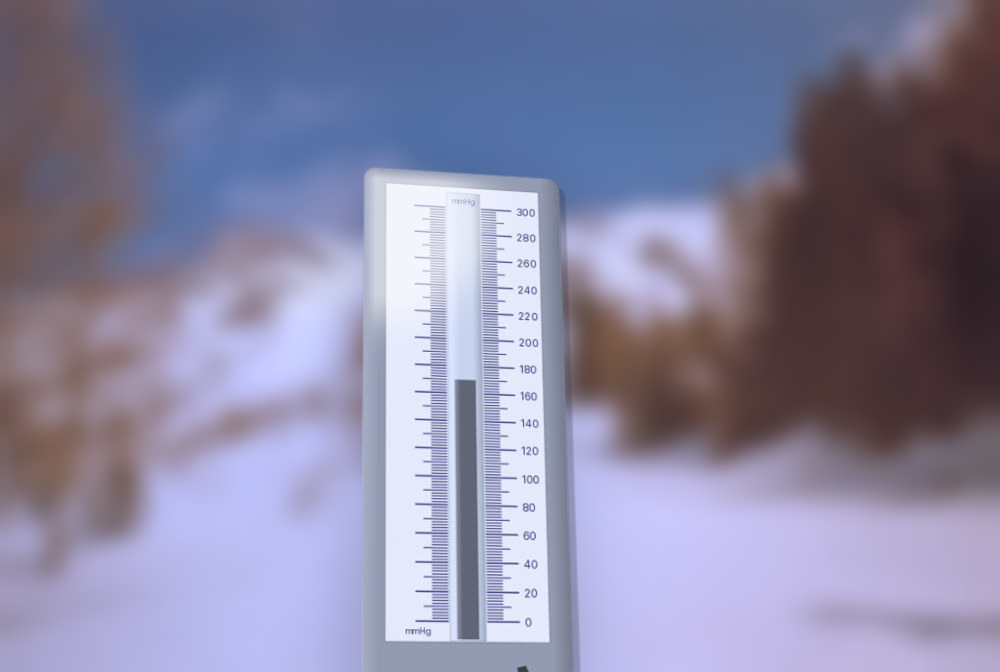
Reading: 170; mmHg
